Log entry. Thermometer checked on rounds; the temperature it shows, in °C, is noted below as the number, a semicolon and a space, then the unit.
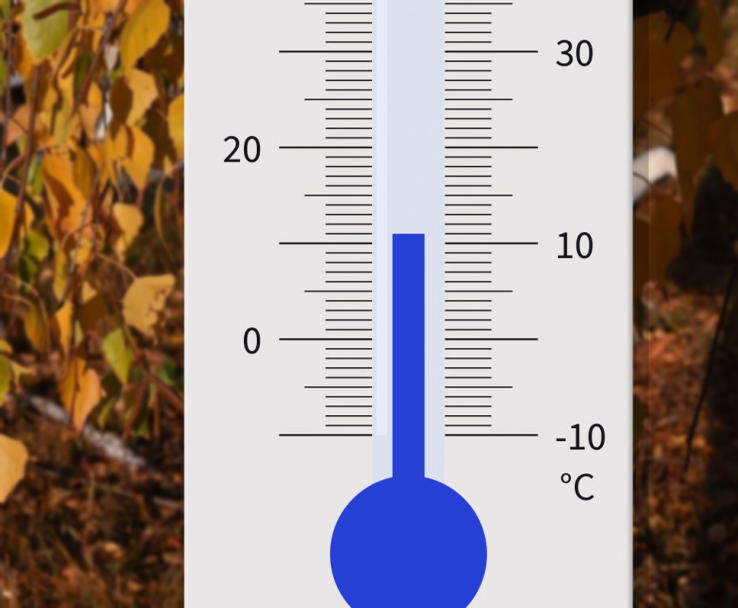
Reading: 11; °C
